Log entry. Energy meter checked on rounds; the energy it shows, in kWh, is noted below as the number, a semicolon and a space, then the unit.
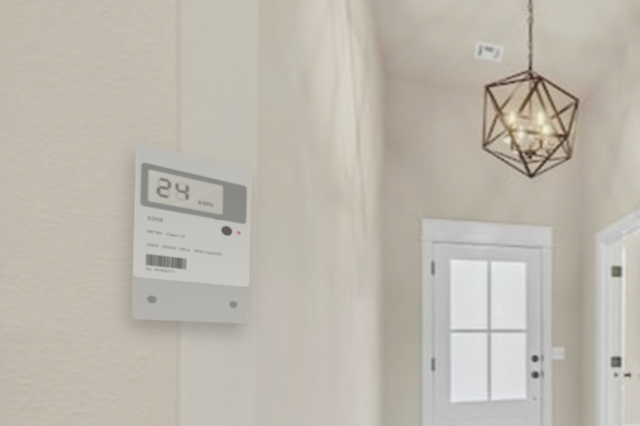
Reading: 24; kWh
